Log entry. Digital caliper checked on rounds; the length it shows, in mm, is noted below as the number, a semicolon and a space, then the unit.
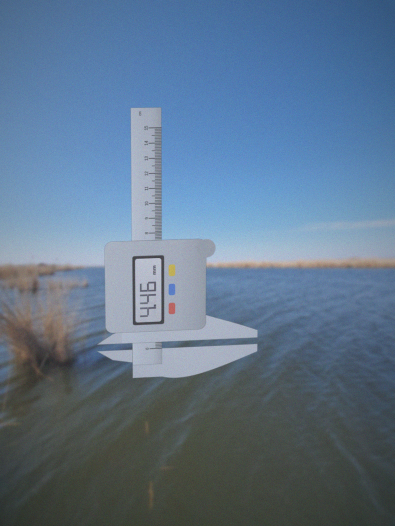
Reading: 4.46; mm
